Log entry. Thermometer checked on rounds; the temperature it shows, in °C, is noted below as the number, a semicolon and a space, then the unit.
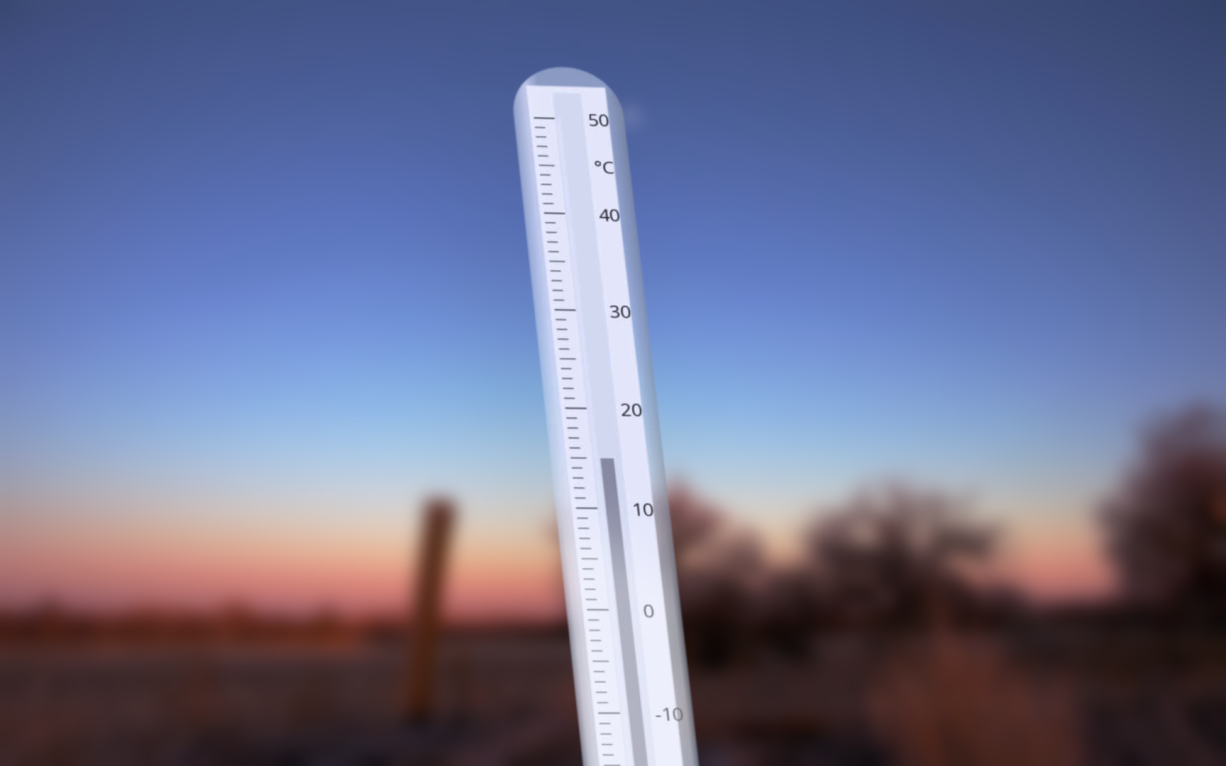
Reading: 15; °C
